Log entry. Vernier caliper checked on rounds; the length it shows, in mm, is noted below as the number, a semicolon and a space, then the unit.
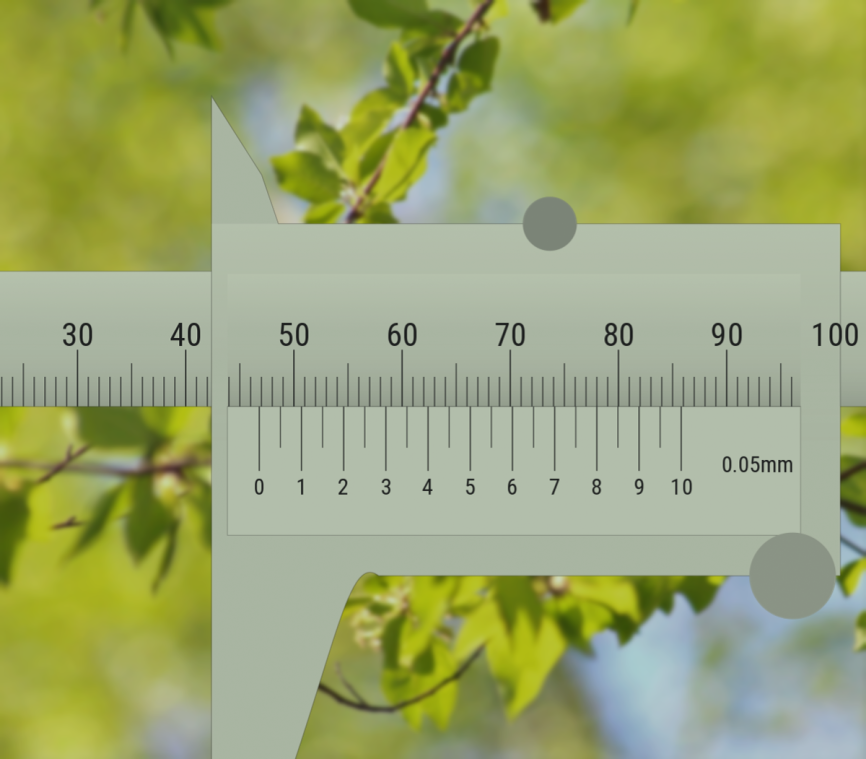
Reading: 46.8; mm
